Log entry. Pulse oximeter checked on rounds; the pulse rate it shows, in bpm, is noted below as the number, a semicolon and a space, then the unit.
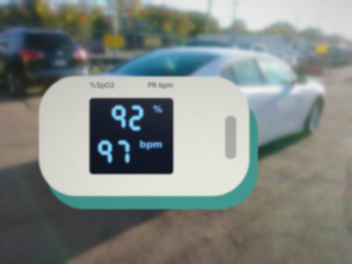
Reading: 97; bpm
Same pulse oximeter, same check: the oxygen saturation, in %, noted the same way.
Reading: 92; %
